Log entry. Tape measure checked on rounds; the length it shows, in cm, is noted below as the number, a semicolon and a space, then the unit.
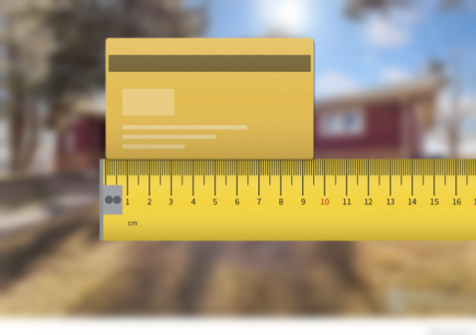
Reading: 9.5; cm
